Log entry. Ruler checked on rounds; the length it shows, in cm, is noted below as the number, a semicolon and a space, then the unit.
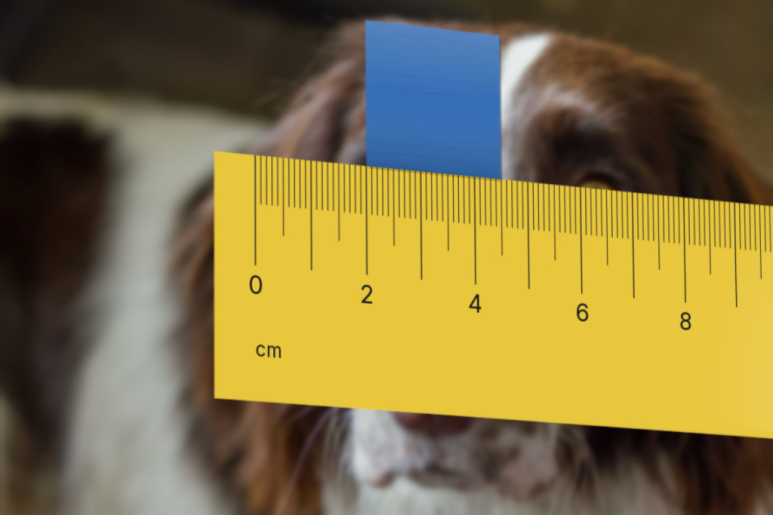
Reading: 2.5; cm
